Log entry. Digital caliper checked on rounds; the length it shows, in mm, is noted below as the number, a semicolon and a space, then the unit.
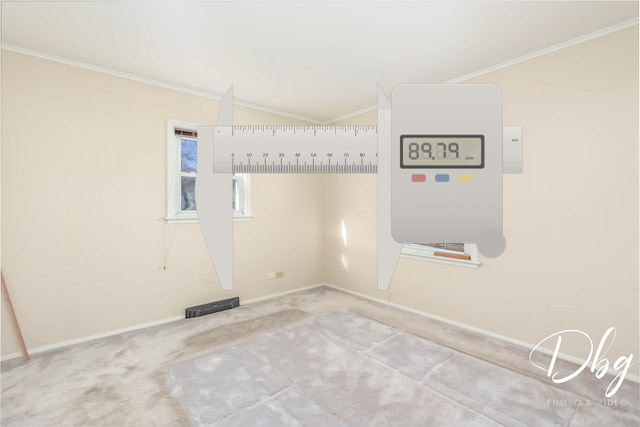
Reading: 89.79; mm
